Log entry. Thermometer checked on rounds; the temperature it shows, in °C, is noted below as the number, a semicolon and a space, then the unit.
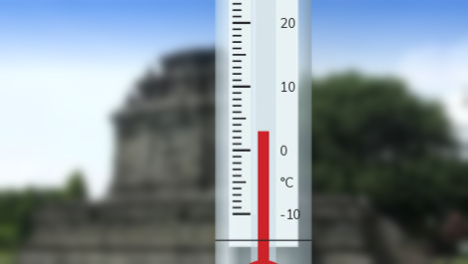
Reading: 3; °C
